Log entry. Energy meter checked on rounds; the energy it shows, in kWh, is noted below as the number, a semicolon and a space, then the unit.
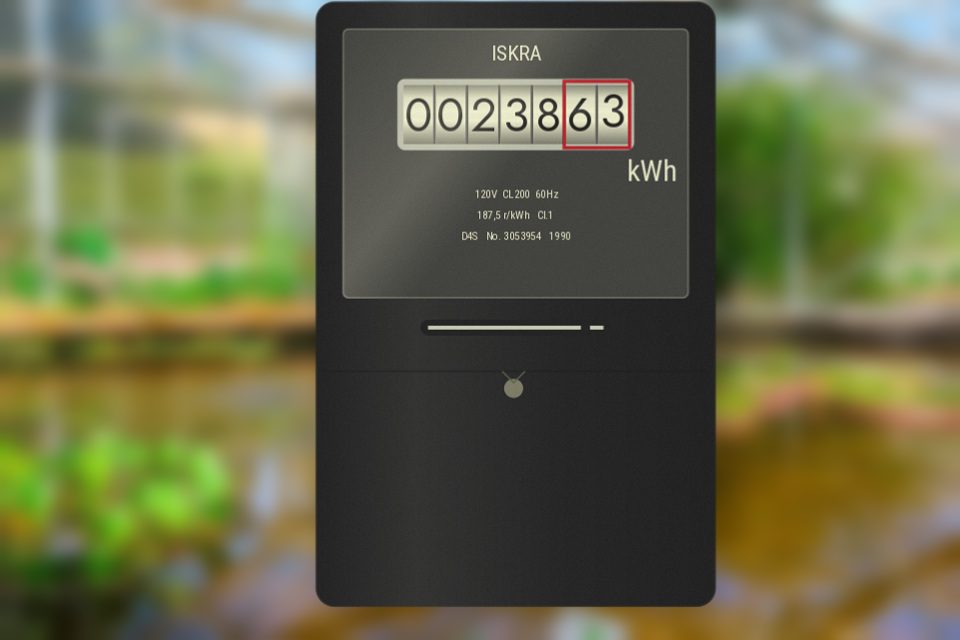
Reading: 238.63; kWh
